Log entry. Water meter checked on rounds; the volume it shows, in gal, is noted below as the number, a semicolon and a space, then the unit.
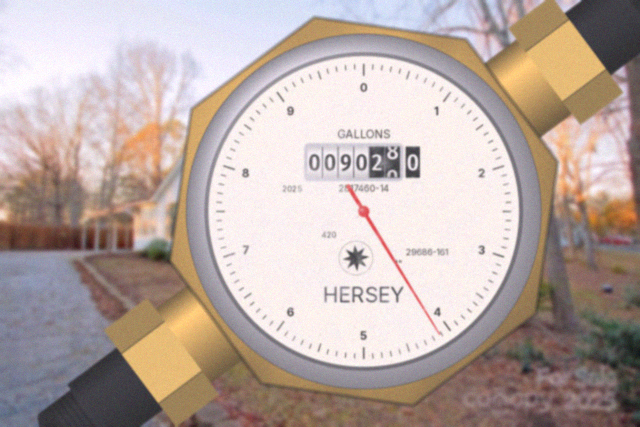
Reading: 90284.1; gal
